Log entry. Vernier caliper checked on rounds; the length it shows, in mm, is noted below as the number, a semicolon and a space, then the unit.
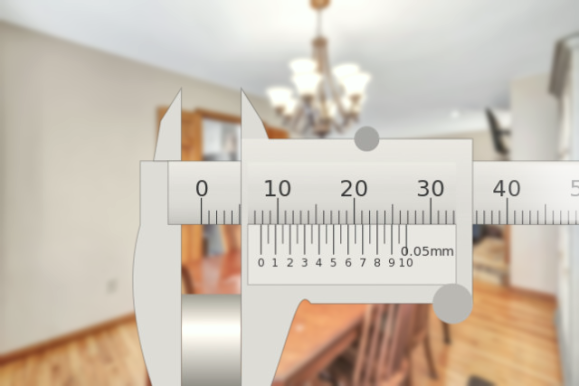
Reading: 7.8; mm
